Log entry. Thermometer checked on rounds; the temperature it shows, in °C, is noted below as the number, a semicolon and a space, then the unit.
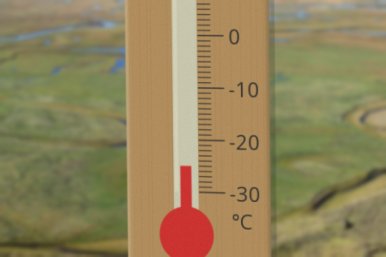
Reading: -25; °C
